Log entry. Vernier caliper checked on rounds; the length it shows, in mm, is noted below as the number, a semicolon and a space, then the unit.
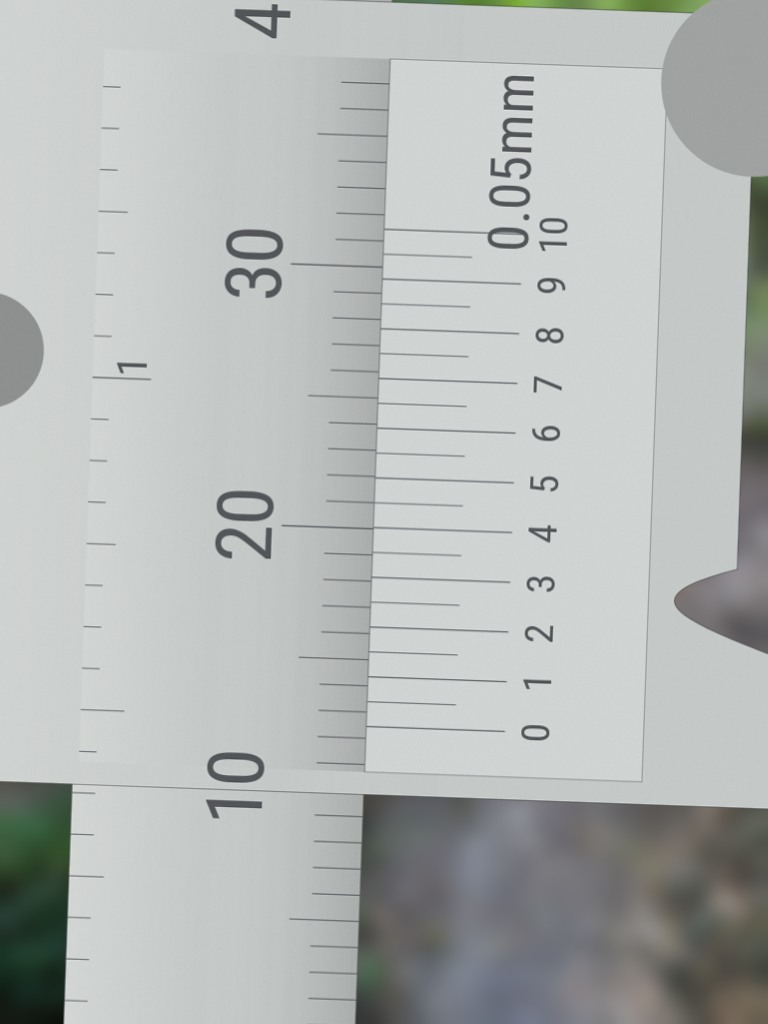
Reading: 12.45; mm
